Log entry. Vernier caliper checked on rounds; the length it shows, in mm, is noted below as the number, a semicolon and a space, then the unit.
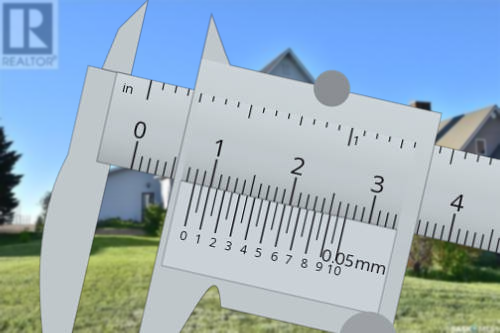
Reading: 8.0; mm
